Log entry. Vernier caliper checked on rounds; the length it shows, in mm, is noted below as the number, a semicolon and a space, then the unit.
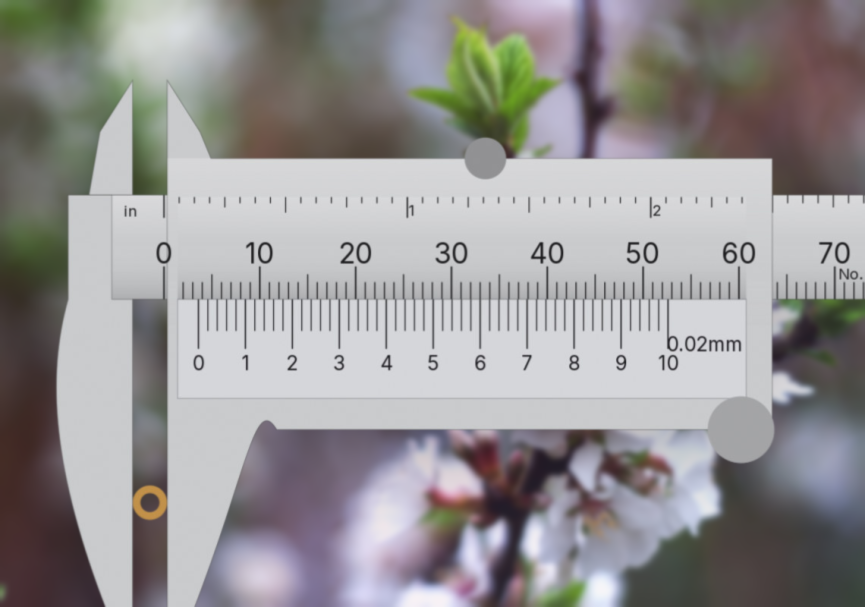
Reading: 3.6; mm
